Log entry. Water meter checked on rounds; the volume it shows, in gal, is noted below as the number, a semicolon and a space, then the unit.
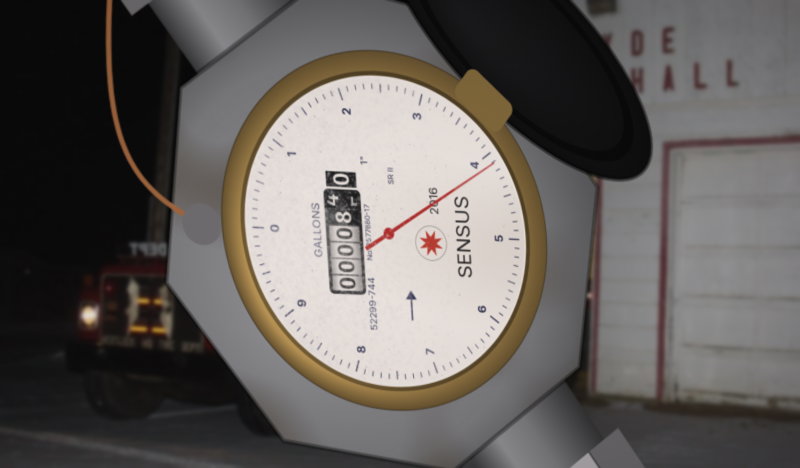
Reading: 844.1; gal
